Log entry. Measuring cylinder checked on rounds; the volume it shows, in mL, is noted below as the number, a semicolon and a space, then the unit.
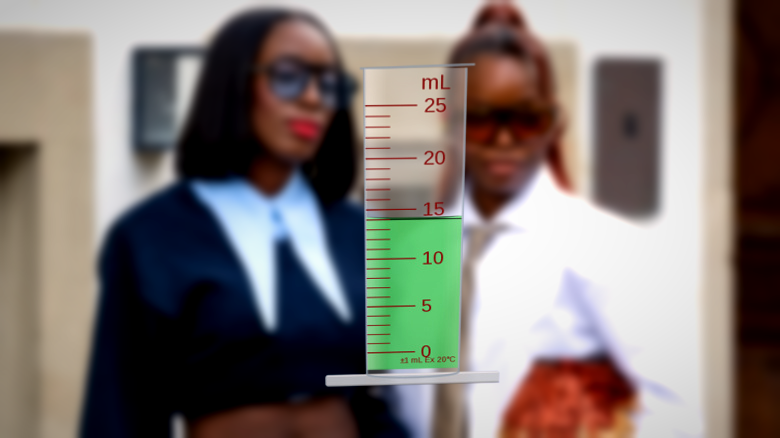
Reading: 14; mL
